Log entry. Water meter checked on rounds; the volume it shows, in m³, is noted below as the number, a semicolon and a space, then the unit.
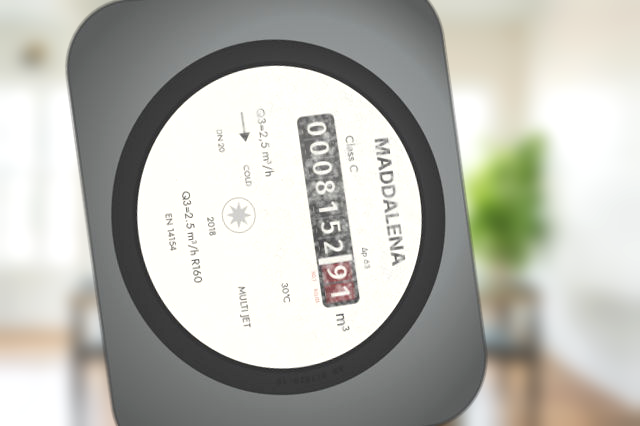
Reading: 8152.91; m³
